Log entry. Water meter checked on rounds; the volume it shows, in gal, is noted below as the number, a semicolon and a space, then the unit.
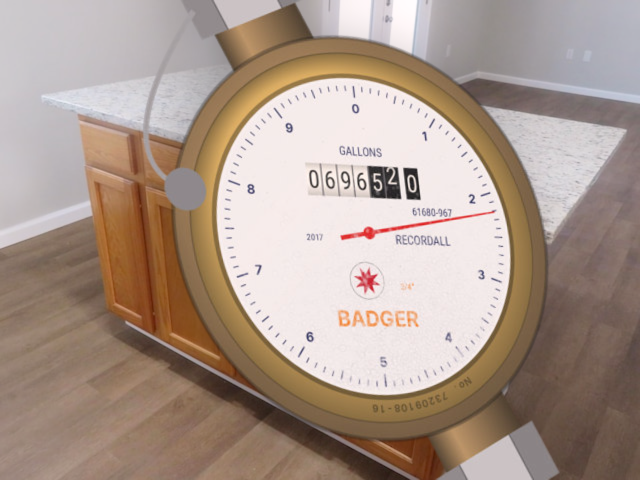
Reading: 696522.2; gal
